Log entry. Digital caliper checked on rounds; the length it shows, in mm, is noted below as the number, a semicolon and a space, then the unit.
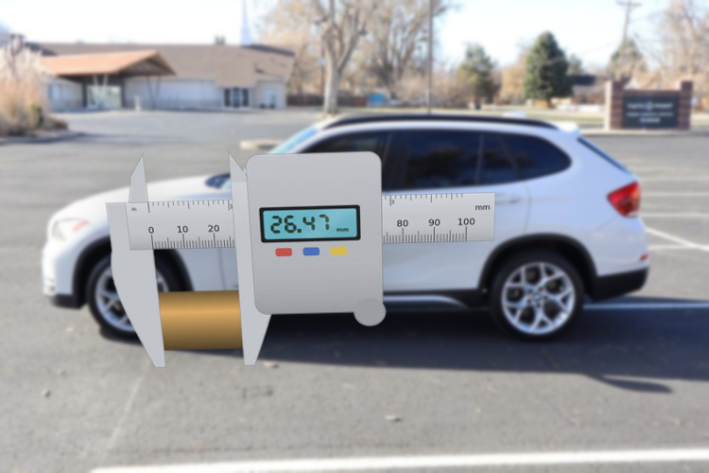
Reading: 26.47; mm
